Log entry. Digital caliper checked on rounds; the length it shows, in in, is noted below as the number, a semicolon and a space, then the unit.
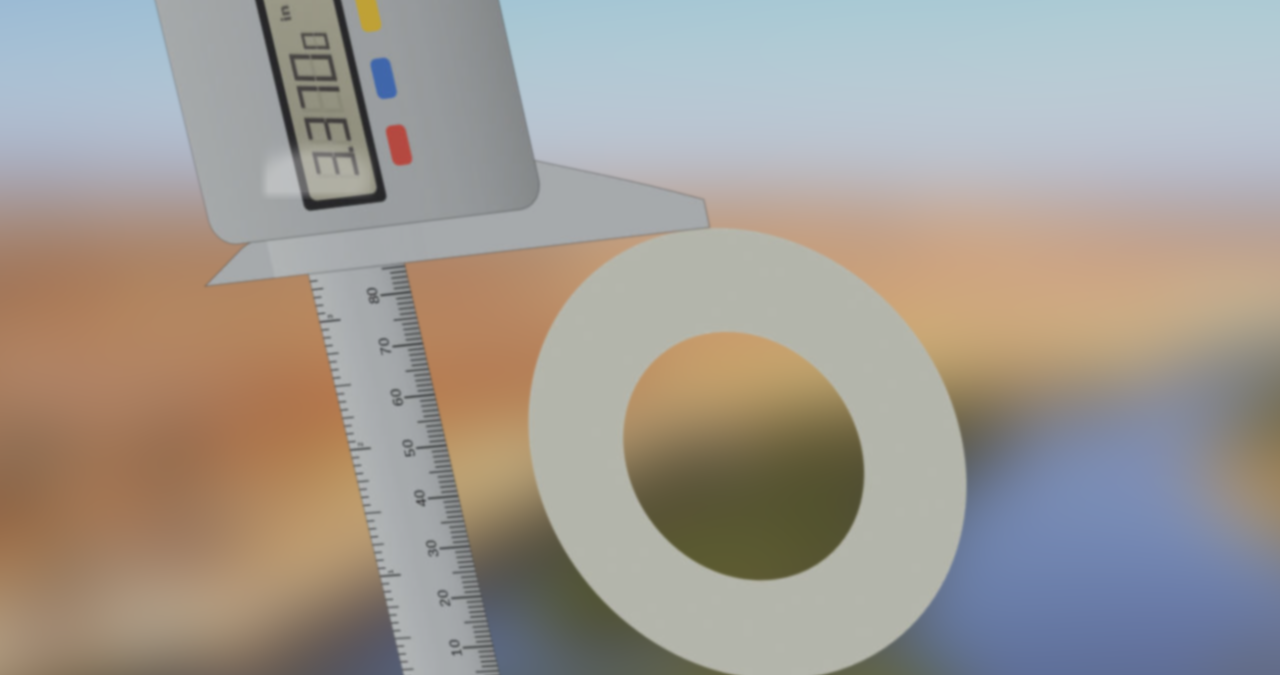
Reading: 3.3700; in
